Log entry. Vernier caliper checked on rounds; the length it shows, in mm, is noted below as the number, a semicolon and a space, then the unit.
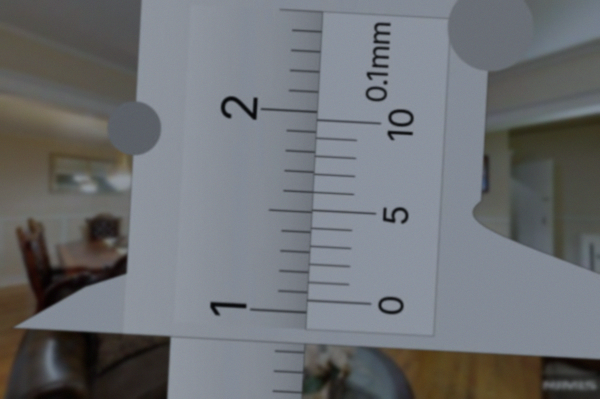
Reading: 10.6; mm
